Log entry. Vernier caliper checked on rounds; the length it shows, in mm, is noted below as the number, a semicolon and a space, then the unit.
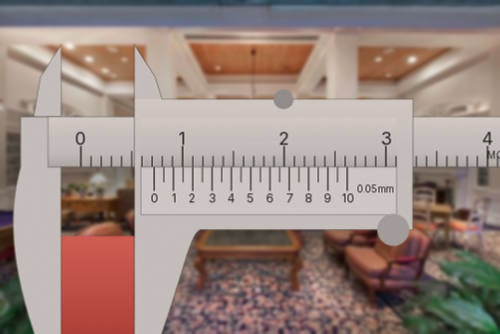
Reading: 7.2; mm
